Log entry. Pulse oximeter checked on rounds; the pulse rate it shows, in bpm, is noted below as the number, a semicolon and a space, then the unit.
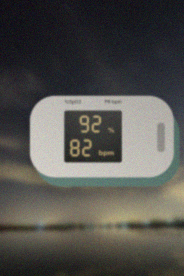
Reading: 82; bpm
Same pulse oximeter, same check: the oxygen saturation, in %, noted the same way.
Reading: 92; %
